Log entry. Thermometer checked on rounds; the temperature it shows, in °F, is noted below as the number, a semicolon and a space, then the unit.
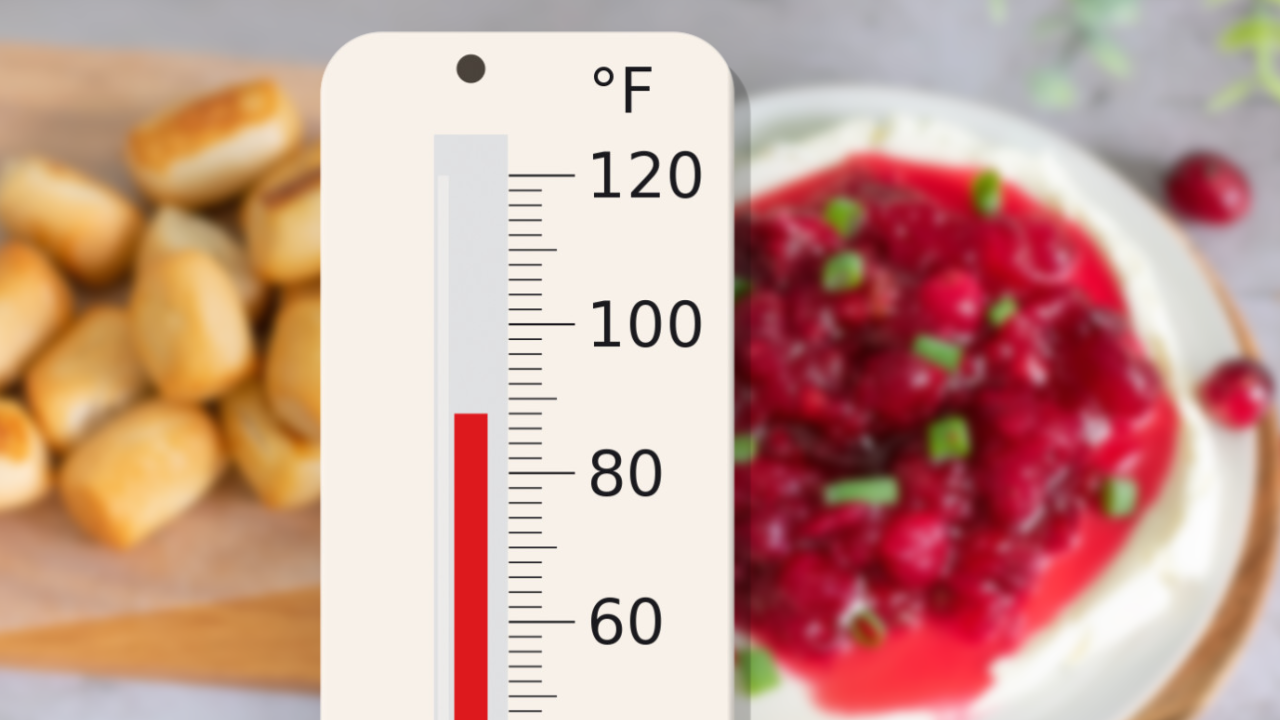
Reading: 88; °F
